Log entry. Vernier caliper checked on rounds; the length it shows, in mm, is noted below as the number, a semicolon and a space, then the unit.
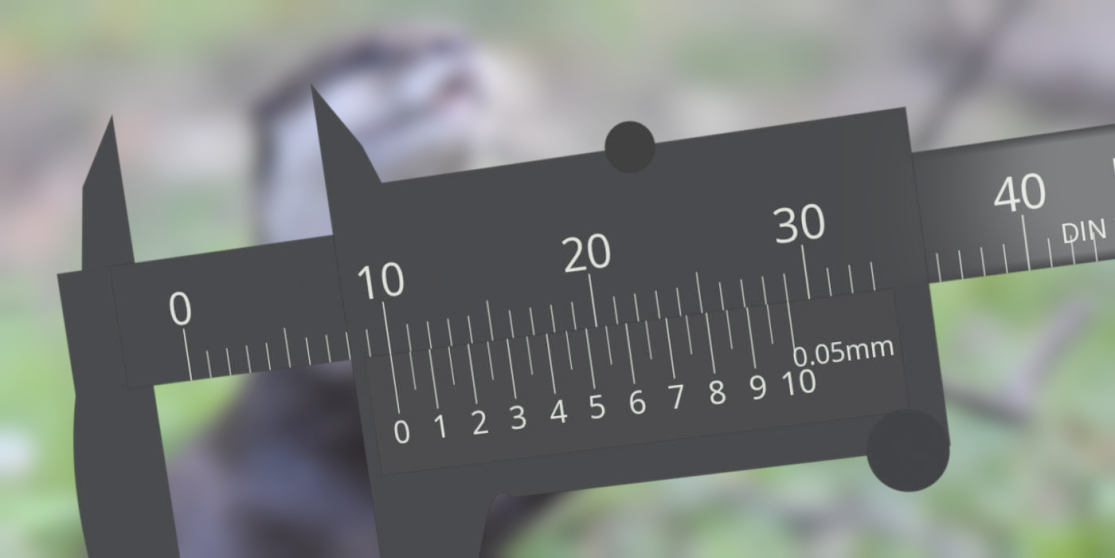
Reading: 10.0; mm
